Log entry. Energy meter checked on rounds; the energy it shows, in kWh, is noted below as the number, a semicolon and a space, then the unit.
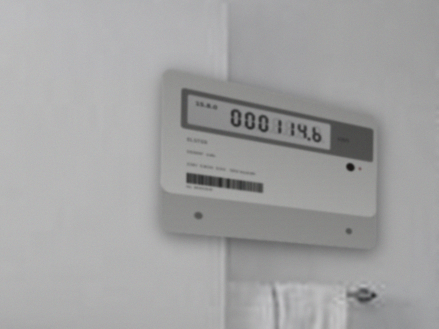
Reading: 114.6; kWh
